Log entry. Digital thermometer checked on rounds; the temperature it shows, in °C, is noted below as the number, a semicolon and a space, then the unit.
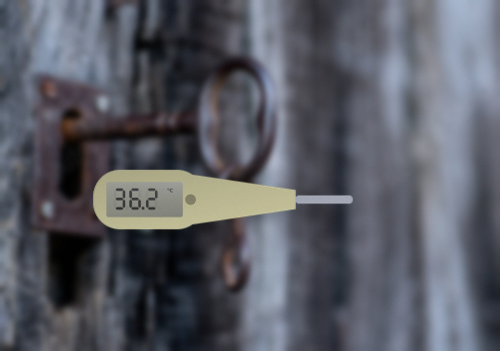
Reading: 36.2; °C
